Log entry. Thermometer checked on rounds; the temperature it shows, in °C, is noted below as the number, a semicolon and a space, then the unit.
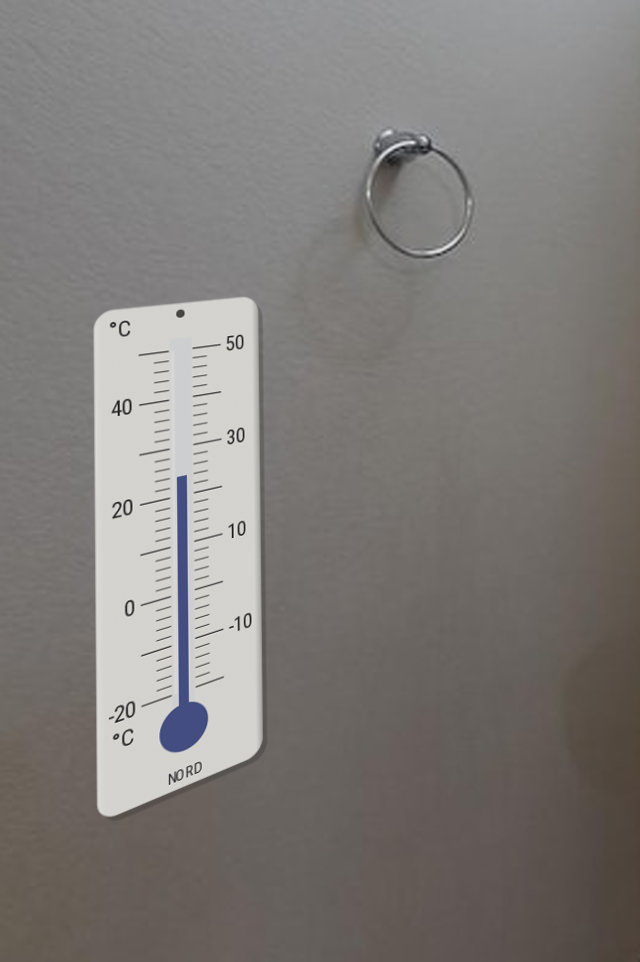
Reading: 24; °C
